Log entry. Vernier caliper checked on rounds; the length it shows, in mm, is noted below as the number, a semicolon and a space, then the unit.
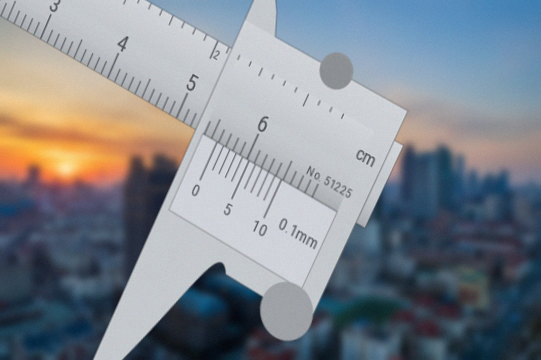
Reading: 55.8; mm
